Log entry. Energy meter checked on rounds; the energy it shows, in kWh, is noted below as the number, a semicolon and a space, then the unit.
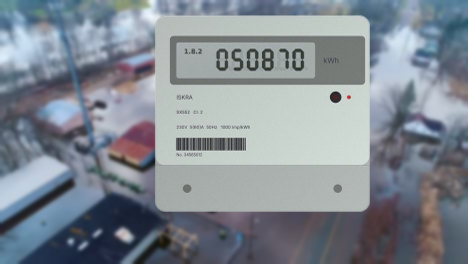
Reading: 50870; kWh
